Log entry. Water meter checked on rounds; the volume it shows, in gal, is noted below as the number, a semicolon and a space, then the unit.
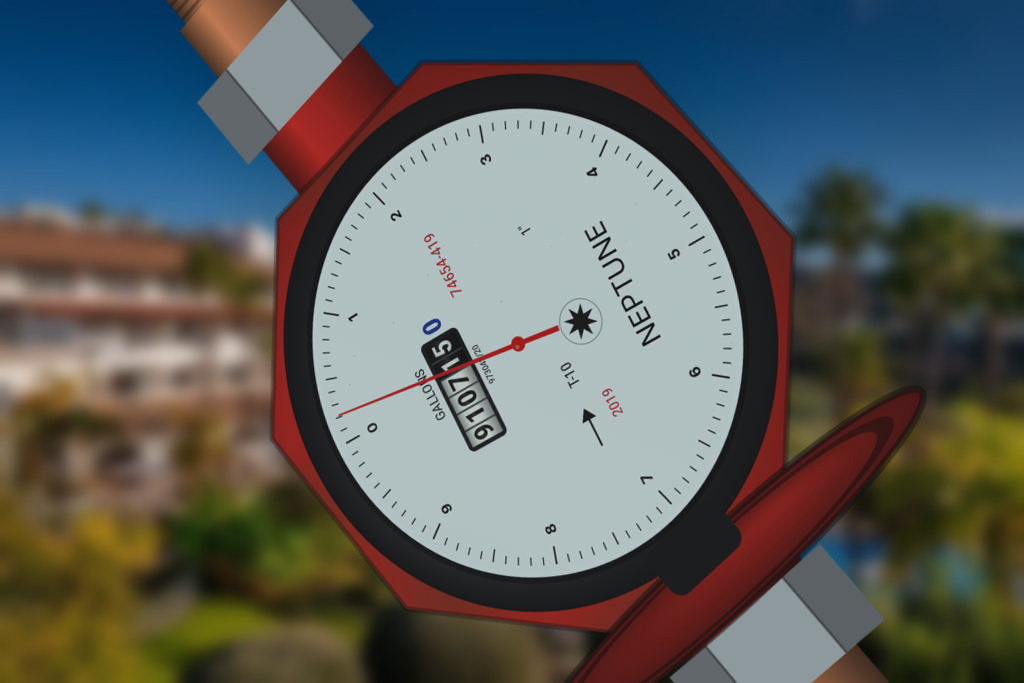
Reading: 9107150.2; gal
